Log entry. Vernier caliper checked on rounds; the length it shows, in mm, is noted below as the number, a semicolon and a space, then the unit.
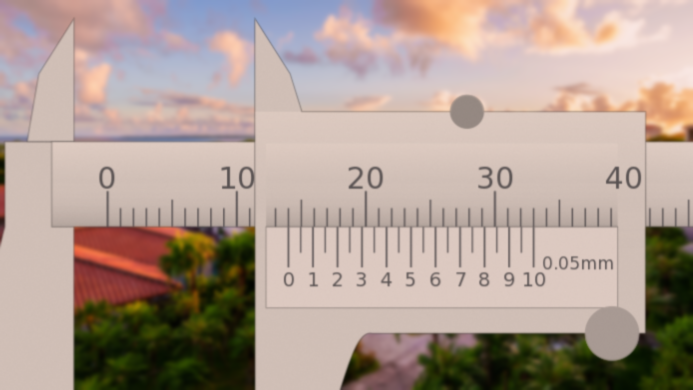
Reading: 14.0; mm
